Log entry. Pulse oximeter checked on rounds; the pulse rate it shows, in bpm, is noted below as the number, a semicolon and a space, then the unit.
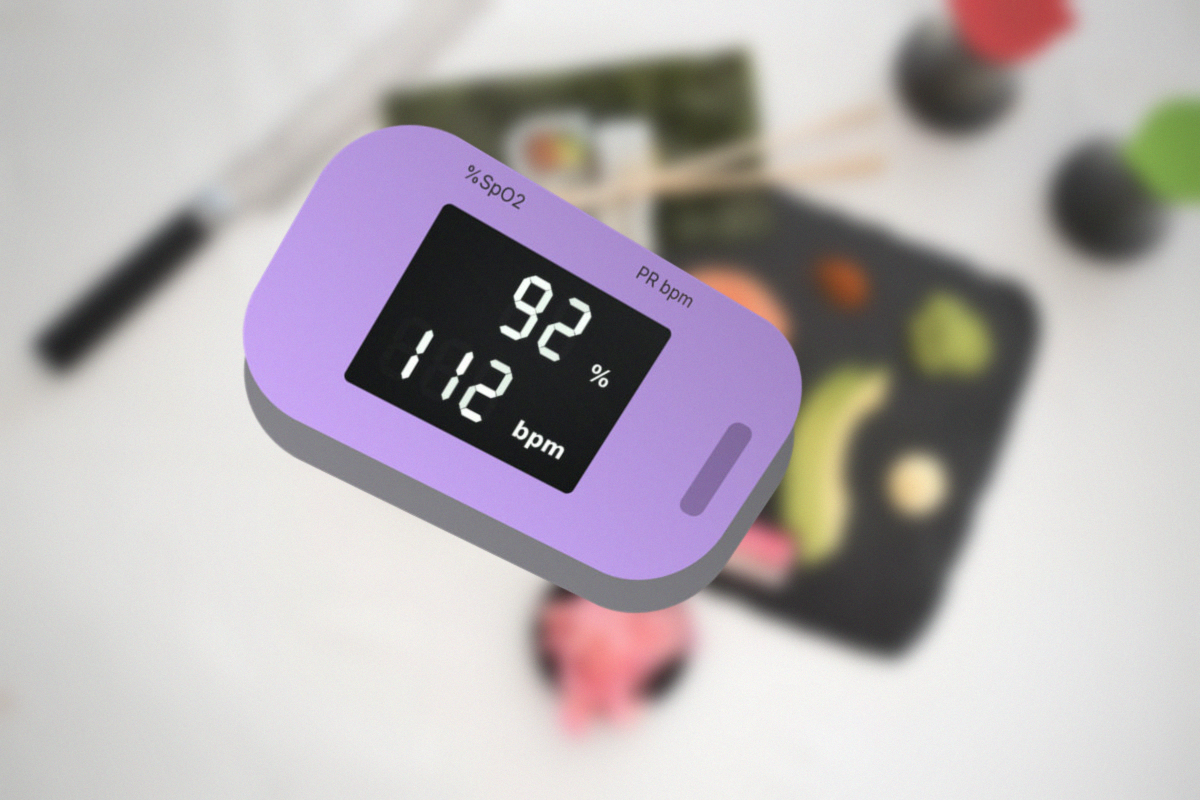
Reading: 112; bpm
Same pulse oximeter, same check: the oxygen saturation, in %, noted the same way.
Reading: 92; %
